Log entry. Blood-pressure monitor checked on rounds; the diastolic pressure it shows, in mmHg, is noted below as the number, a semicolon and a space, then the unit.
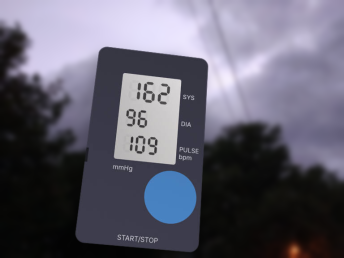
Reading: 96; mmHg
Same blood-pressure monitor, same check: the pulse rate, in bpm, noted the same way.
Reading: 109; bpm
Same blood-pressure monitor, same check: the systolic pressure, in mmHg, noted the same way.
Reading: 162; mmHg
